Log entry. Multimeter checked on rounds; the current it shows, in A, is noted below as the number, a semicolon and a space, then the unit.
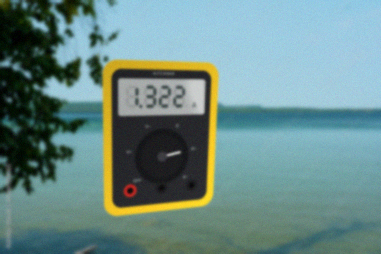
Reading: 1.322; A
